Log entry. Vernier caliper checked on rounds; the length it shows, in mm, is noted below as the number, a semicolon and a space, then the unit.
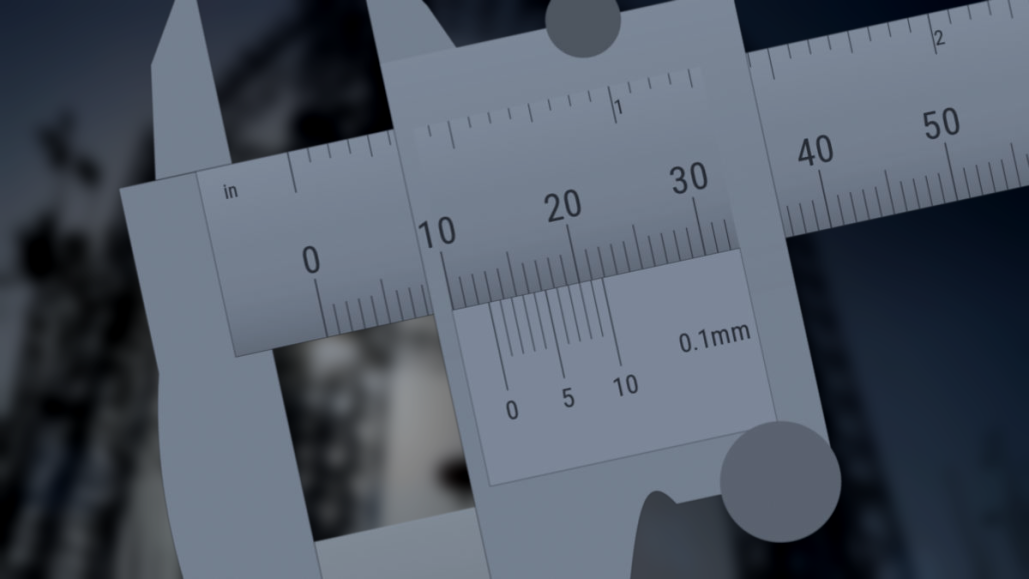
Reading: 12.8; mm
